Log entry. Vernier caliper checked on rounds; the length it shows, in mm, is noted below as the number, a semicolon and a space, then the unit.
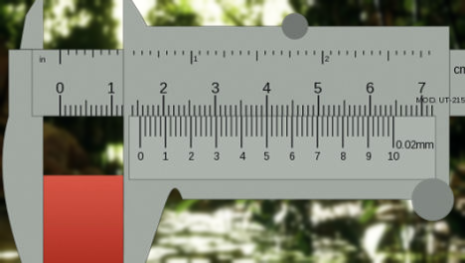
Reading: 15.5; mm
